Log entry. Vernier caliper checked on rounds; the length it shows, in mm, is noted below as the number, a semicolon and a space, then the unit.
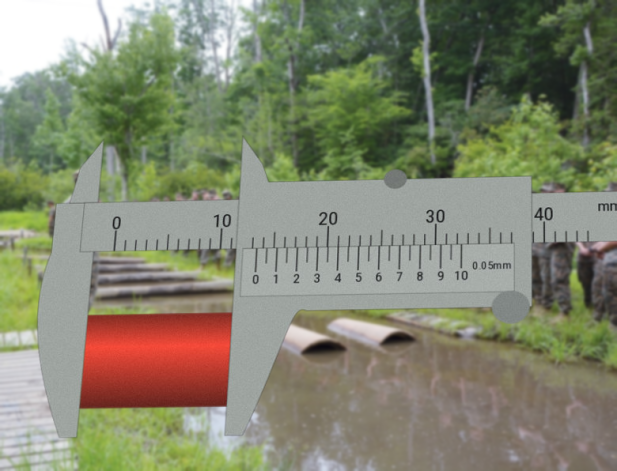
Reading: 13.4; mm
